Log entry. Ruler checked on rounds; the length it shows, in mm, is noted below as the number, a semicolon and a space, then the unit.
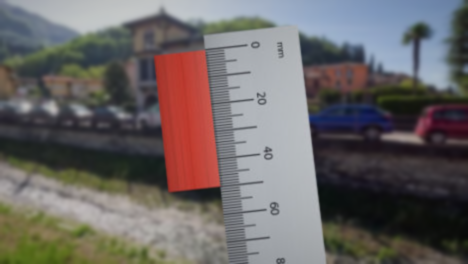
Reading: 50; mm
